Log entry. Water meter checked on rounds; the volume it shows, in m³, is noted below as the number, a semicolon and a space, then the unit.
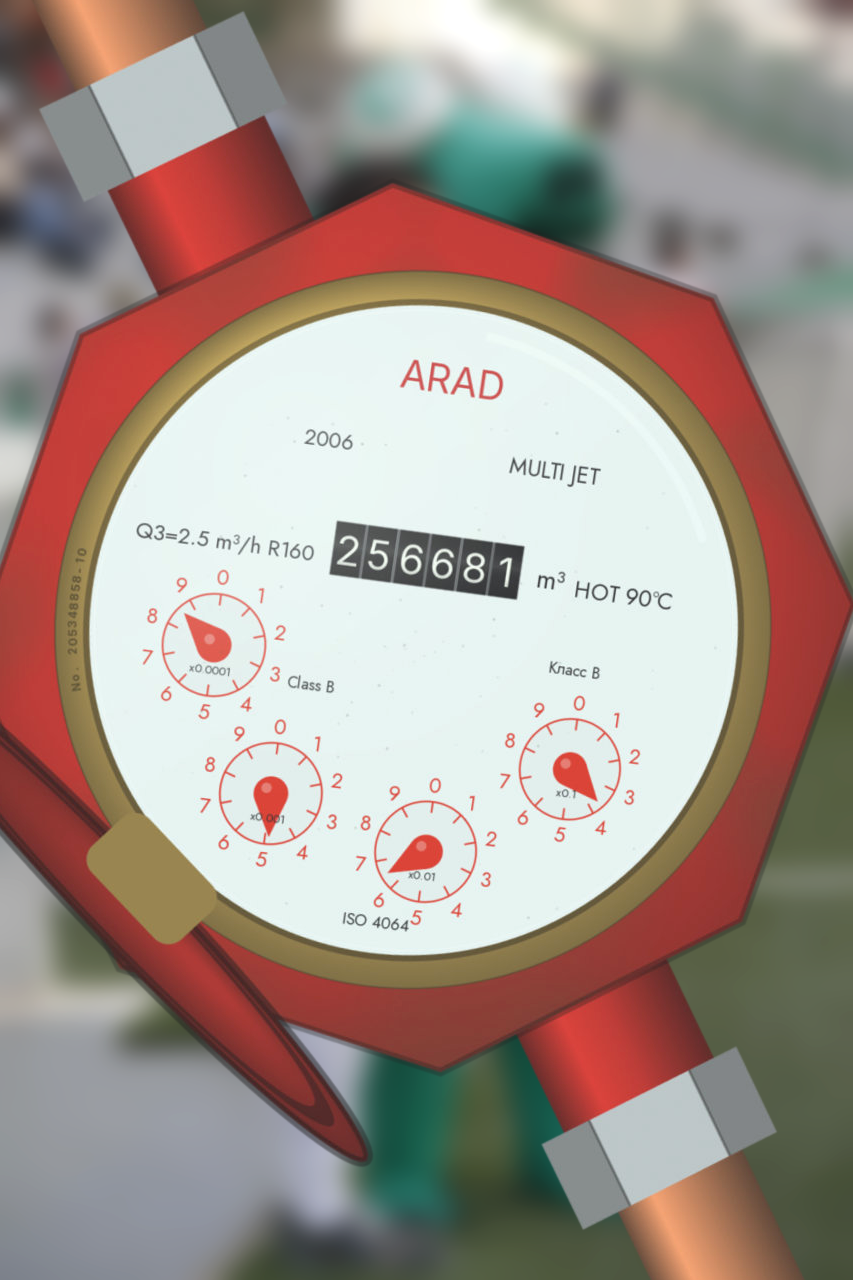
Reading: 256681.3648; m³
